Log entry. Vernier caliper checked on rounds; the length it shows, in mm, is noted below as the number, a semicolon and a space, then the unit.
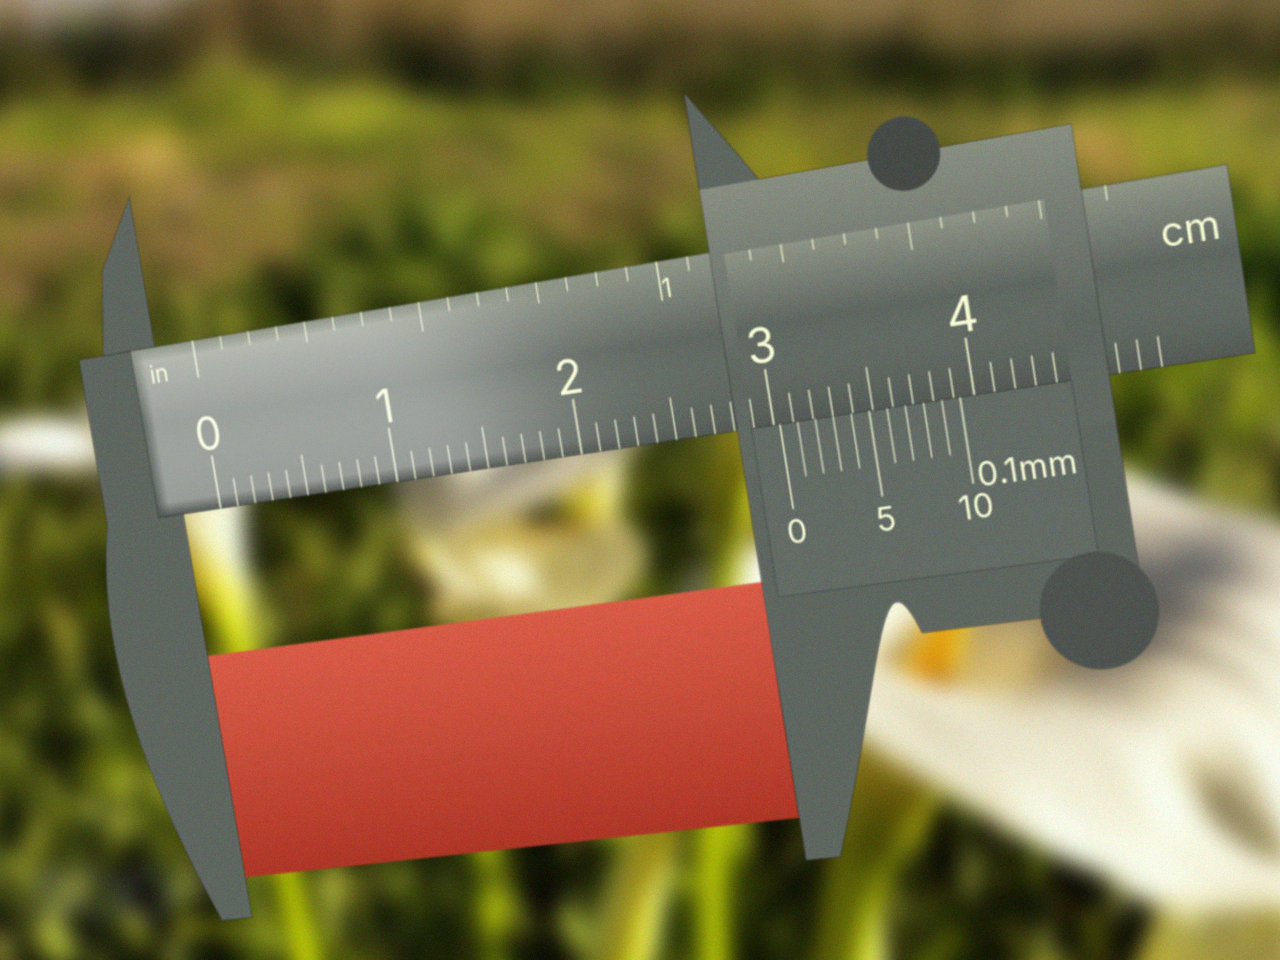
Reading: 30.3; mm
